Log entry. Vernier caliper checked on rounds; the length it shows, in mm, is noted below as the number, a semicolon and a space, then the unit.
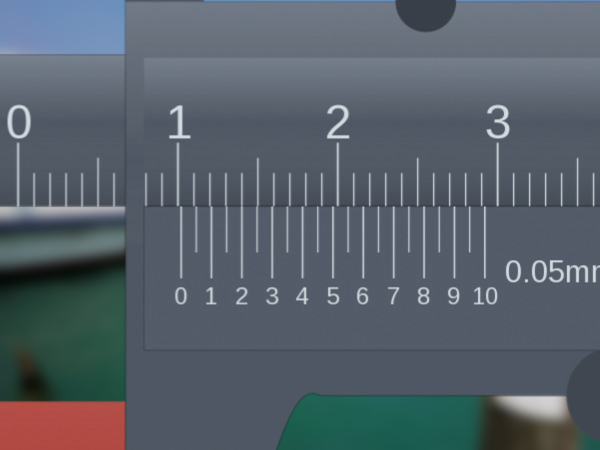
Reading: 10.2; mm
